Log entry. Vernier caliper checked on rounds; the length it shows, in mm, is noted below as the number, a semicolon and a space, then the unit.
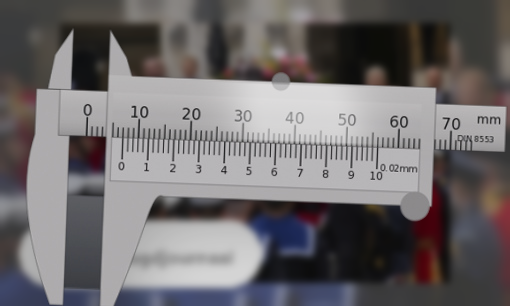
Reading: 7.0; mm
